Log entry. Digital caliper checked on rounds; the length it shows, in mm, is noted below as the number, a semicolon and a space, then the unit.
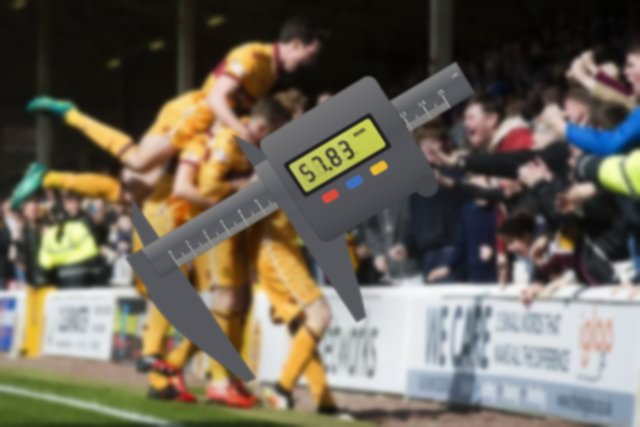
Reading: 57.83; mm
